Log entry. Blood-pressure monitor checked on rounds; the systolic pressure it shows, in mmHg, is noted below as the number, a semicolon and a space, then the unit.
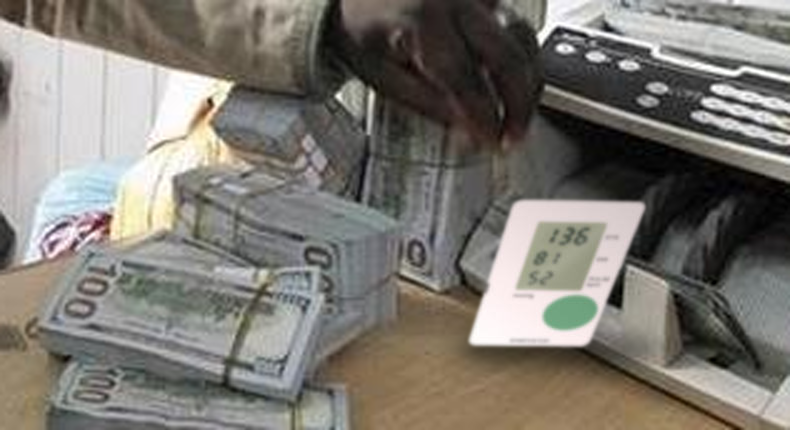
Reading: 136; mmHg
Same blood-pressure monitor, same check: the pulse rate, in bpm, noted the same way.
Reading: 52; bpm
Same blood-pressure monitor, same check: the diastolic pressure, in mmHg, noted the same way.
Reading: 81; mmHg
